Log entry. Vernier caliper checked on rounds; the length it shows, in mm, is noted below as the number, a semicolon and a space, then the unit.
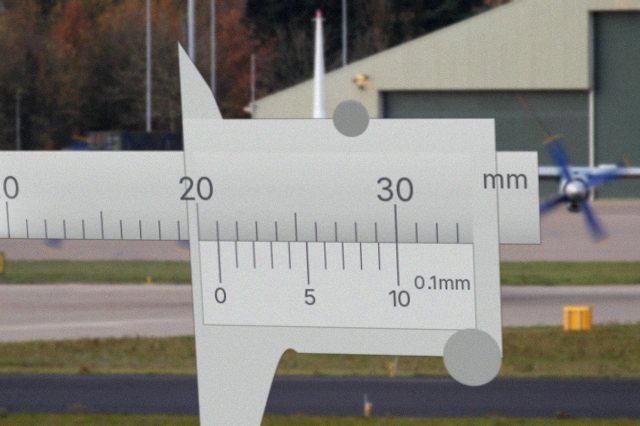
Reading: 21.0; mm
